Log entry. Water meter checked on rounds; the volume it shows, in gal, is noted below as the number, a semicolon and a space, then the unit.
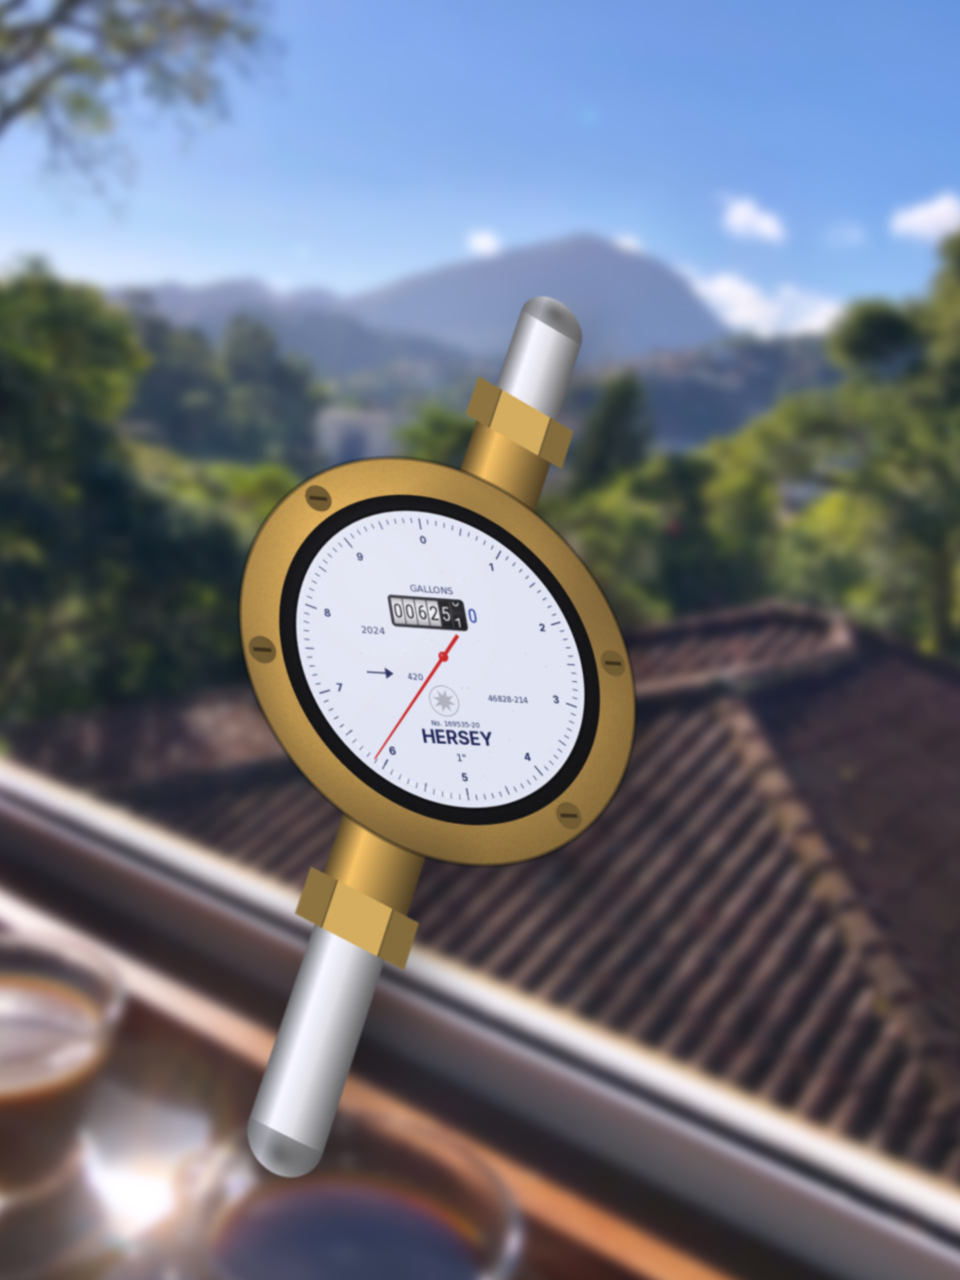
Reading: 62506.1; gal
